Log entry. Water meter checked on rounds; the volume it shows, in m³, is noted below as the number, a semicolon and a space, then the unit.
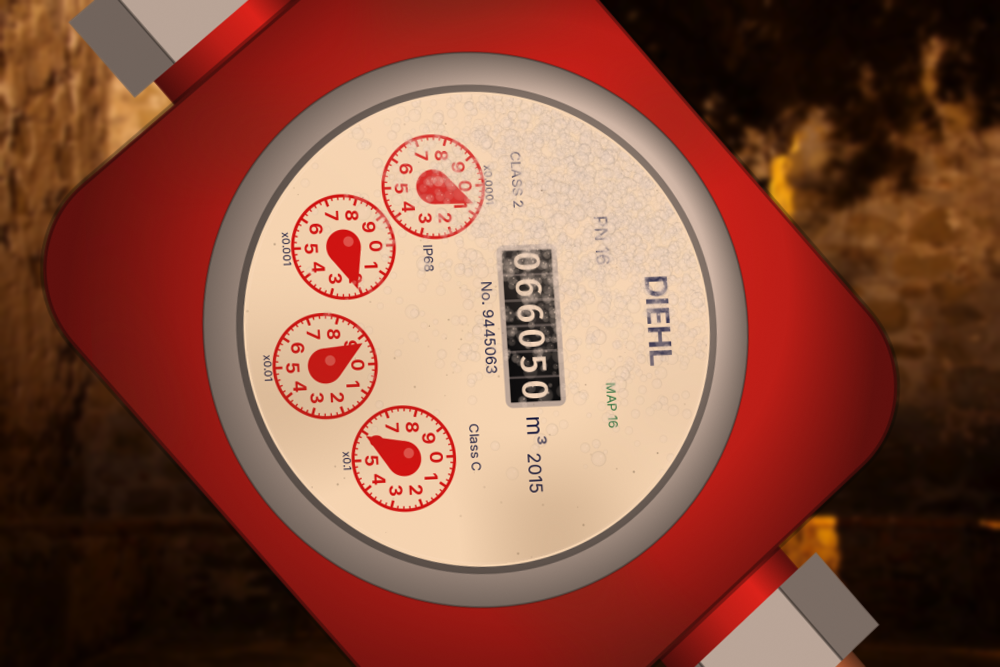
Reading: 66050.5920; m³
